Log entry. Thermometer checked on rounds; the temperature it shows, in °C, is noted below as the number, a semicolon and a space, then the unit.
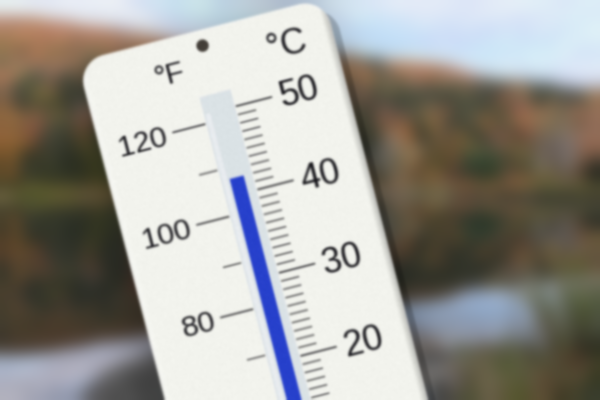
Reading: 42; °C
